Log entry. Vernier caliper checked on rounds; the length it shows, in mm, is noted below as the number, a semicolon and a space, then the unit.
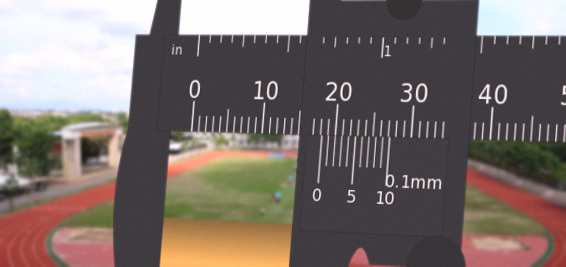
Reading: 18.2; mm
